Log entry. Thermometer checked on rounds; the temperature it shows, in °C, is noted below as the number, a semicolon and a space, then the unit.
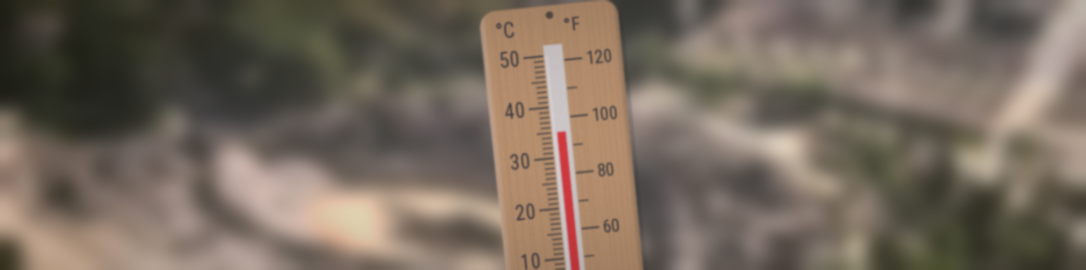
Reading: 35; °C
